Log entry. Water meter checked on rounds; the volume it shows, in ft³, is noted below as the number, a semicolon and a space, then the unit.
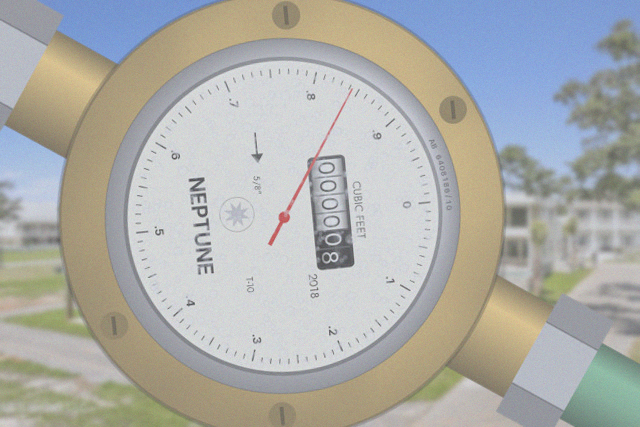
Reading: 7.84; ft³
